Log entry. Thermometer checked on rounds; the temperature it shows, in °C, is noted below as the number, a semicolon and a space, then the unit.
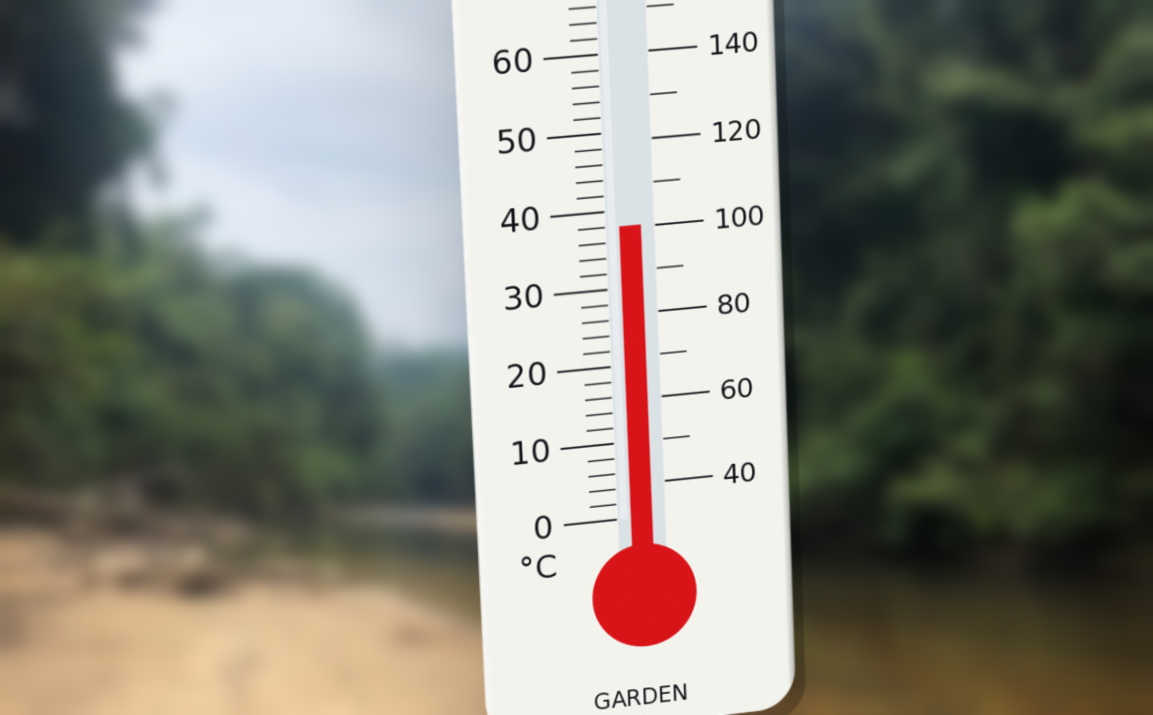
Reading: 38; °C
